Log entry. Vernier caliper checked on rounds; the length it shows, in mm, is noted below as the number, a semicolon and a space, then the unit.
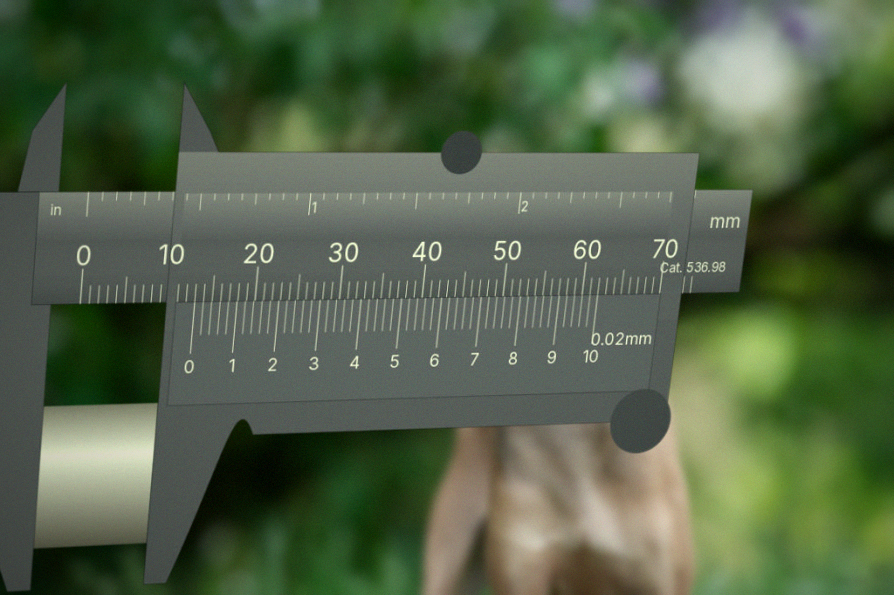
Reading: 13.0; mm
